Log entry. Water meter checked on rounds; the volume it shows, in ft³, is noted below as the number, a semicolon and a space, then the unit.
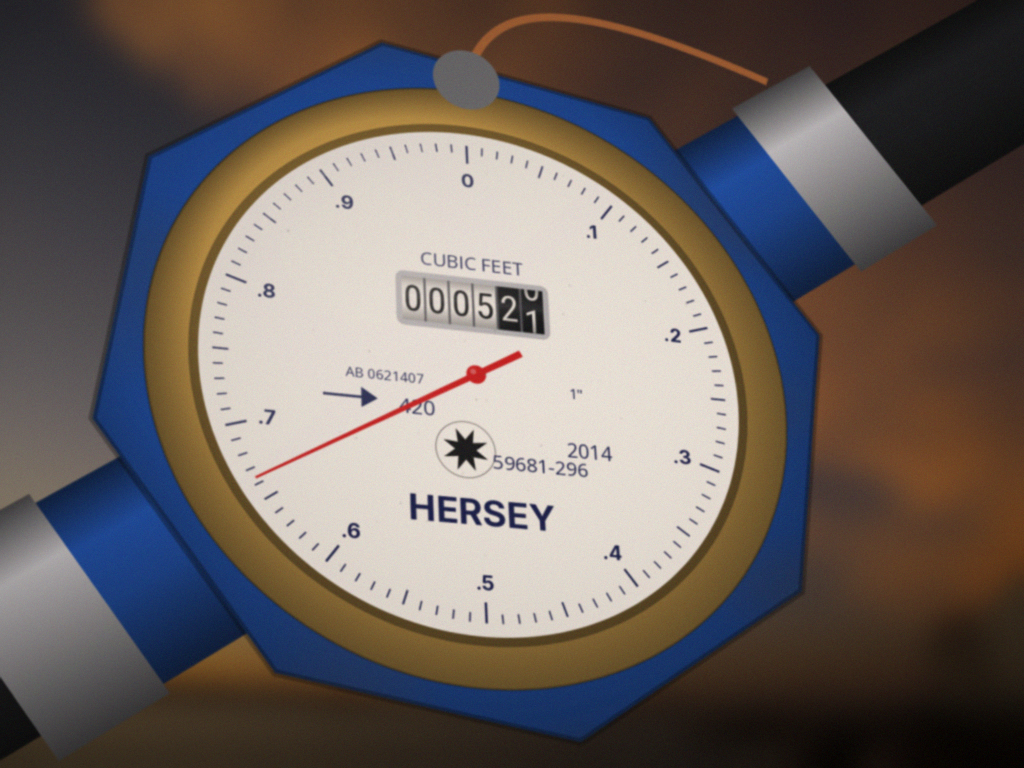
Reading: 520.66; ft³
